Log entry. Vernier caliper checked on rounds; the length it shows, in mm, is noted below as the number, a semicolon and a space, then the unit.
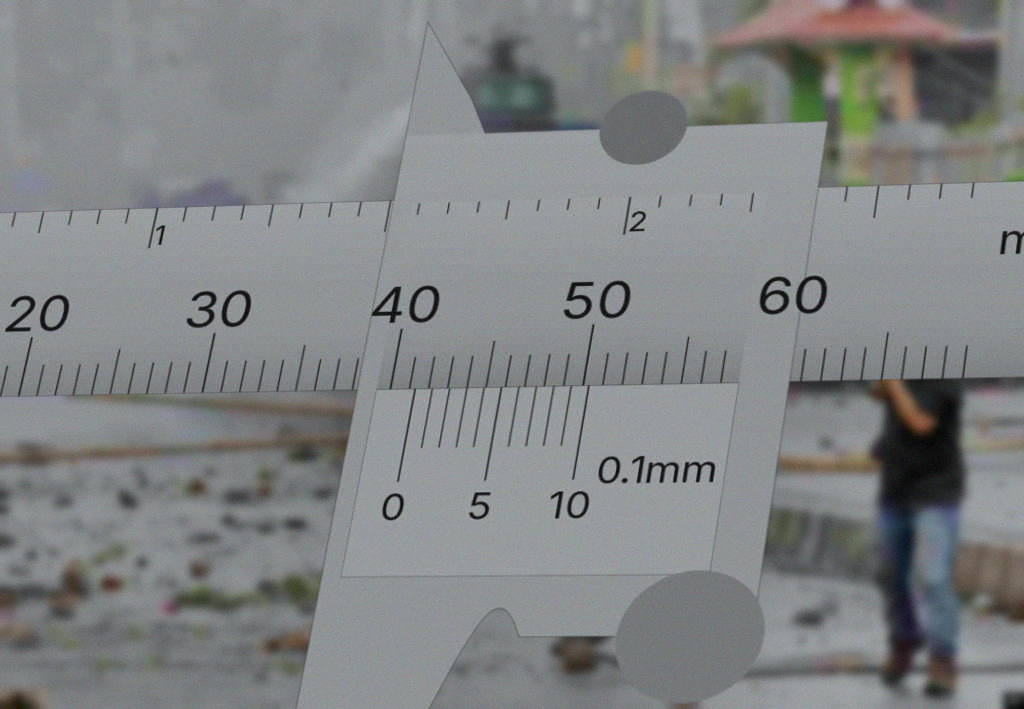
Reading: 41.3; mm
